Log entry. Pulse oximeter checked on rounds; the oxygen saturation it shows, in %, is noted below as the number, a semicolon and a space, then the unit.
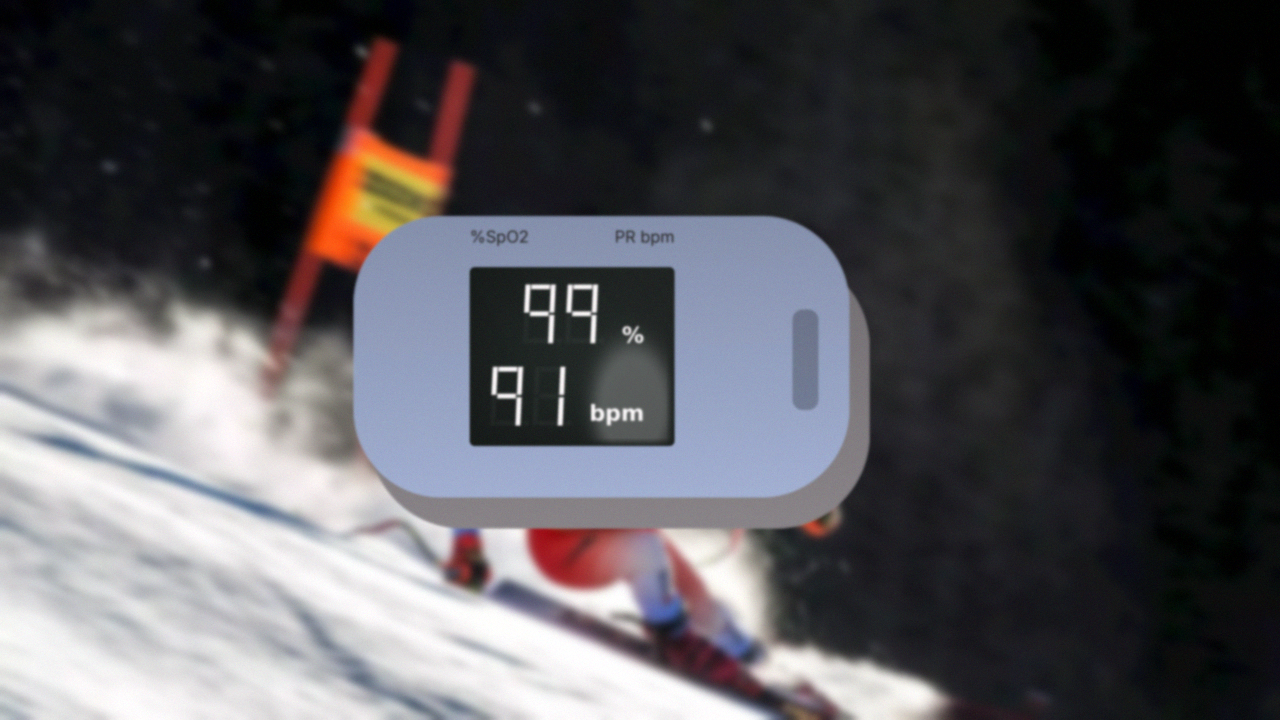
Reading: 99; %
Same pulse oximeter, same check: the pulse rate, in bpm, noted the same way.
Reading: 91; bpm
